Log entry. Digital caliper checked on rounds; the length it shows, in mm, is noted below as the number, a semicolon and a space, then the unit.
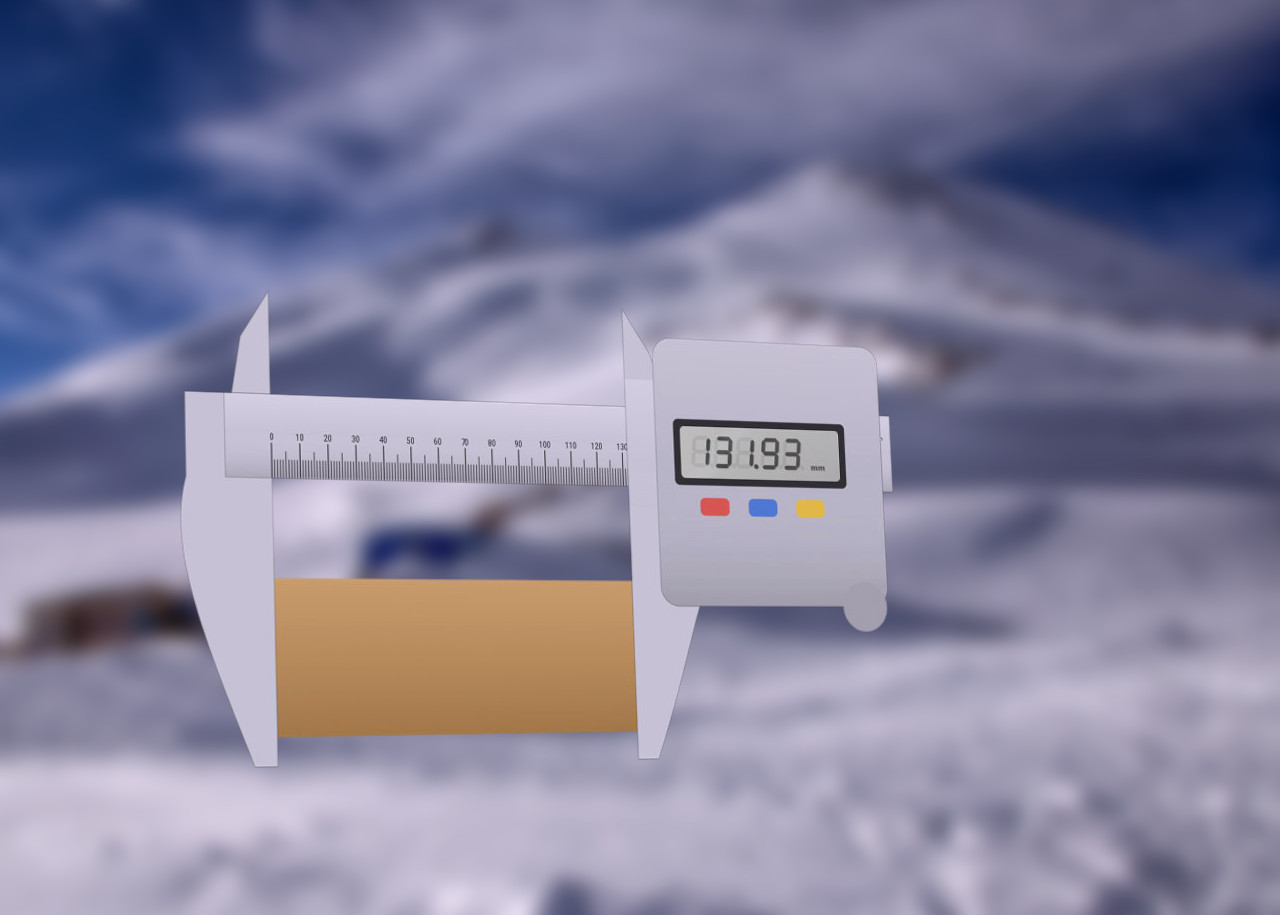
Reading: 131.93; mm
